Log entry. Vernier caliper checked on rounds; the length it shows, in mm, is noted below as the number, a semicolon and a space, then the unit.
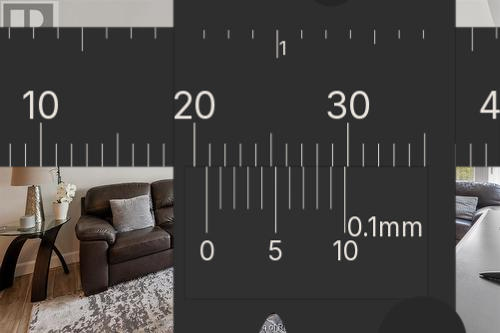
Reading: 20.8; mm
